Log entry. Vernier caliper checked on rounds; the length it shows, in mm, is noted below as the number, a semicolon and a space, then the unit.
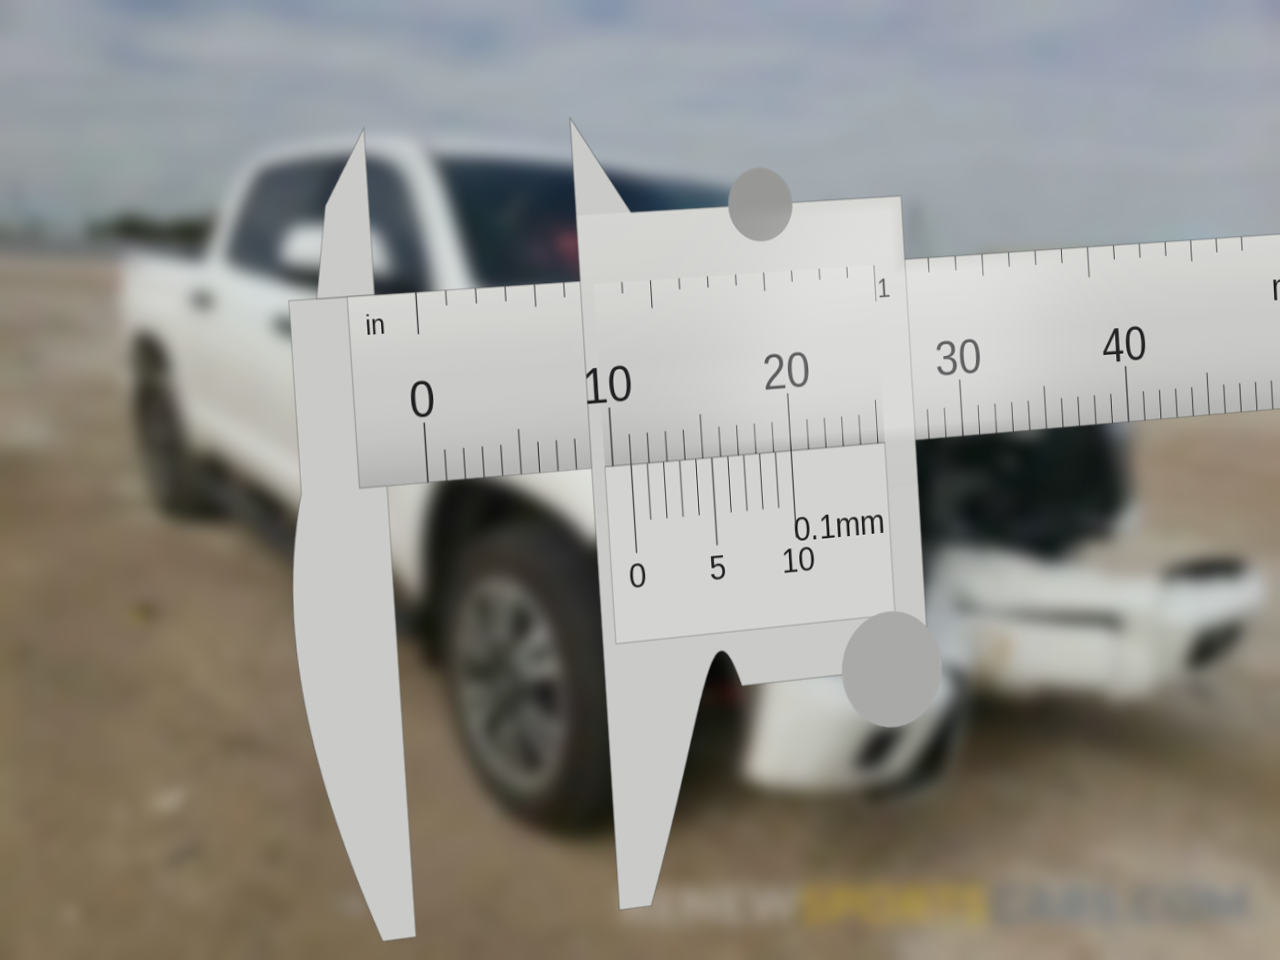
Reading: 11.0; mm
